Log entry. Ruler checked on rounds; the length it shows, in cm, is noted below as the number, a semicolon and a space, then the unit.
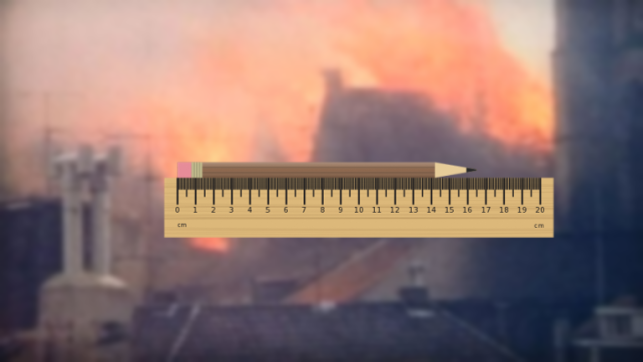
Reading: 16.5; cm
